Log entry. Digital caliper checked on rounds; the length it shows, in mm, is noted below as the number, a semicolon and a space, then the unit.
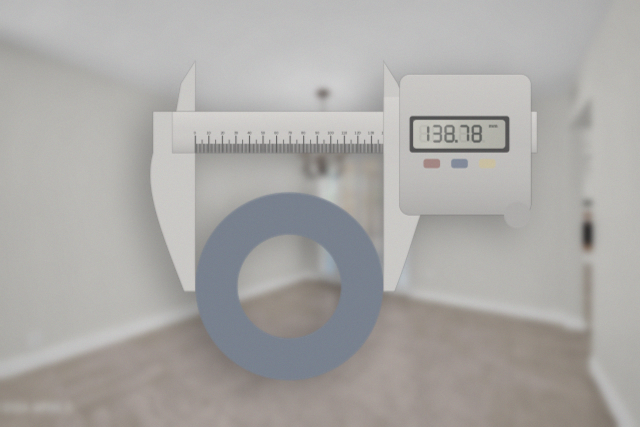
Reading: 138.78; mm
